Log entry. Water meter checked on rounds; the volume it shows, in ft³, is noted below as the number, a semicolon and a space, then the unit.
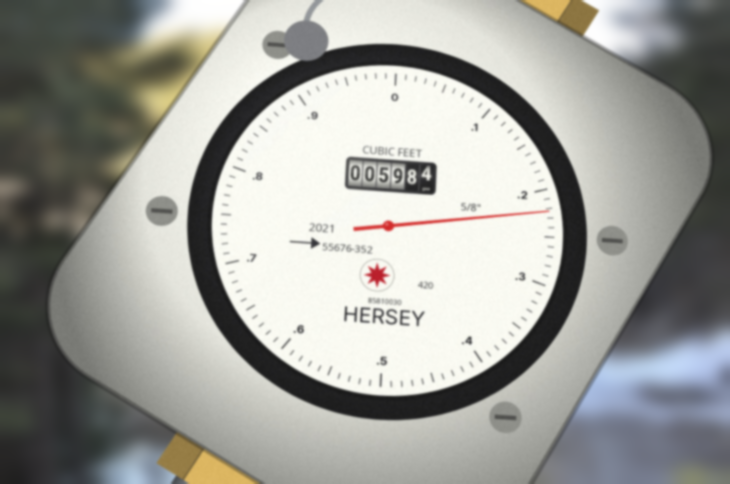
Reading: 5984.22; ft³
